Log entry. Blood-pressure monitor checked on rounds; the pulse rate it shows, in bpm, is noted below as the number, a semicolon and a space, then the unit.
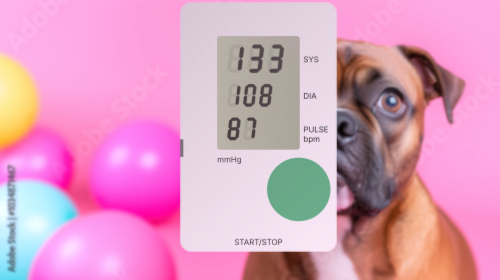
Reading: 87; bpm
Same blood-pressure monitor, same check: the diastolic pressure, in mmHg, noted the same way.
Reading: 108; mmHg
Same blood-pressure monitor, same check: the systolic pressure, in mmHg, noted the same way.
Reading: 133; mmHg
